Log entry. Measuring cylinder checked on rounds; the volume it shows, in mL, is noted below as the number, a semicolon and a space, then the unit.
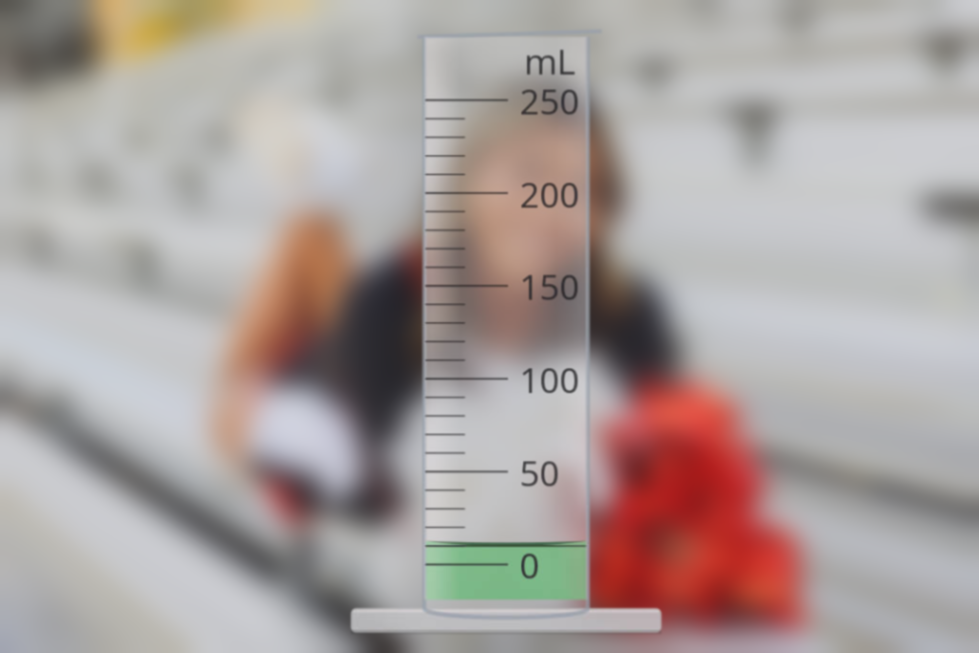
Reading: 10; mL
